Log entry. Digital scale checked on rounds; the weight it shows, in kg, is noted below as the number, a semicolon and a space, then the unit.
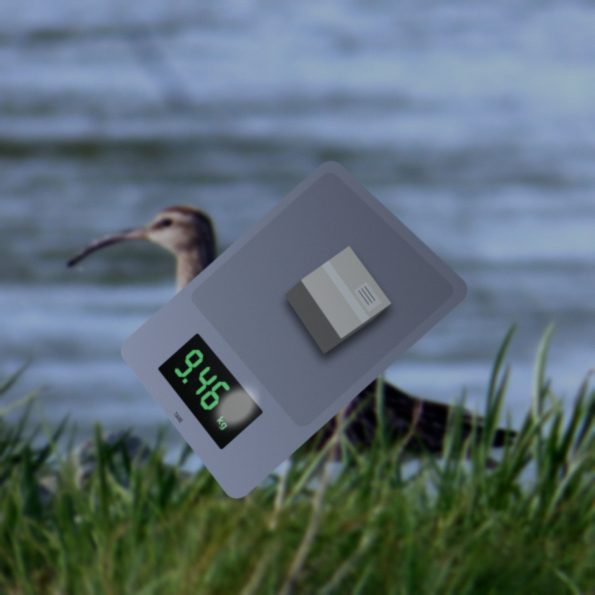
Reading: 9.46; kg
